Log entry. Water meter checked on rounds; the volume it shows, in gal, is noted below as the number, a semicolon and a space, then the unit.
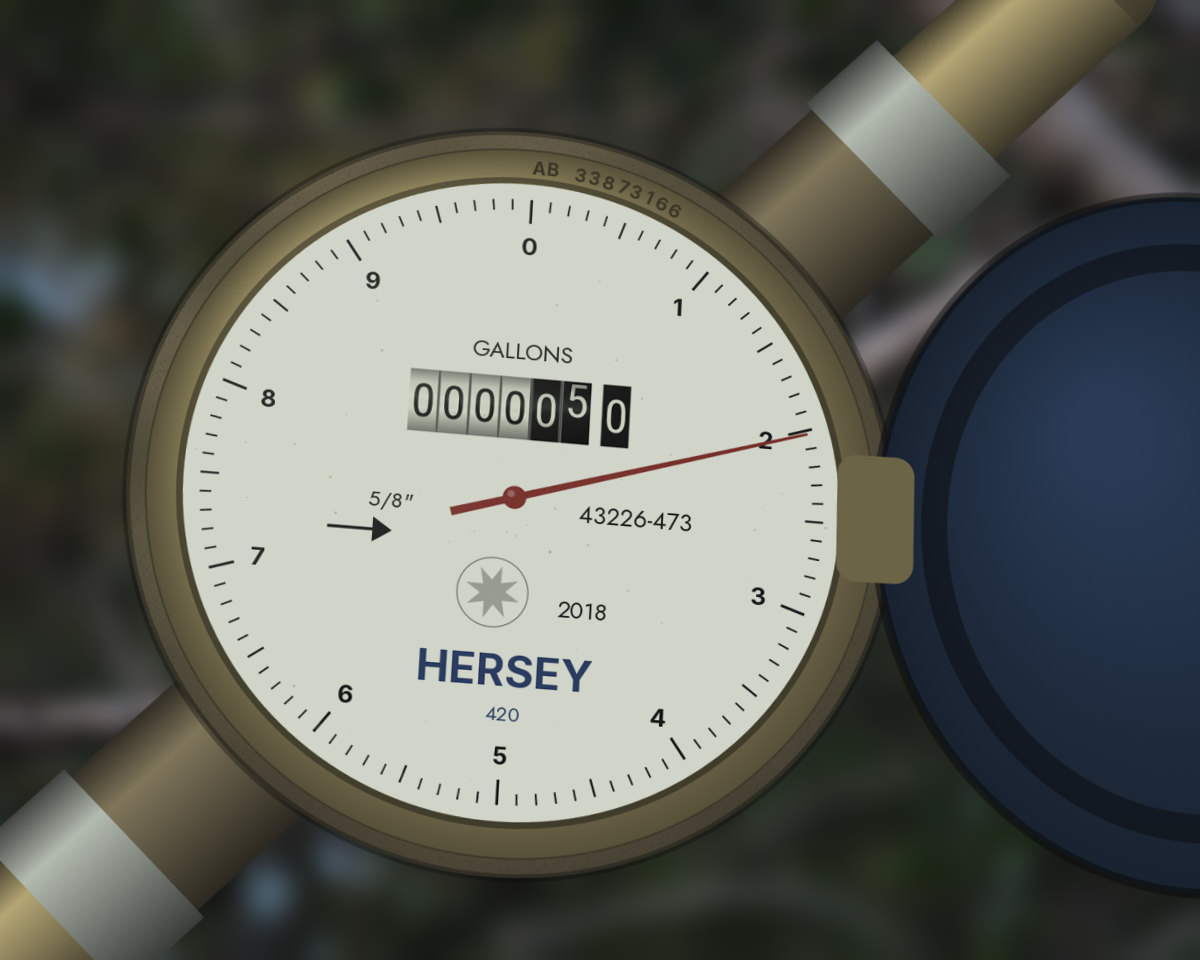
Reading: 52.0; gal
